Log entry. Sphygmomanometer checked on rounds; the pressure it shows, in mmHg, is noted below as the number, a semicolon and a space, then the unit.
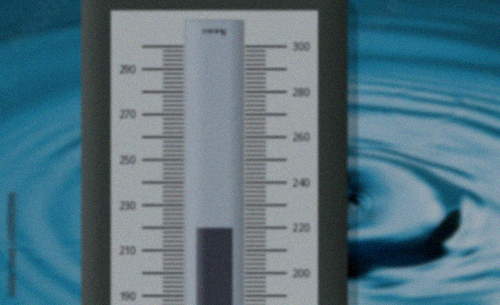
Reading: 220; mmHg
